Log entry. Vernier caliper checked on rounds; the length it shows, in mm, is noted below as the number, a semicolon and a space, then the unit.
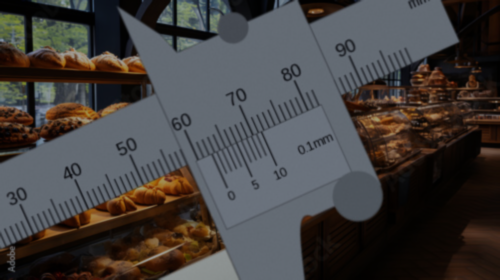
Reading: 62.5; mm
